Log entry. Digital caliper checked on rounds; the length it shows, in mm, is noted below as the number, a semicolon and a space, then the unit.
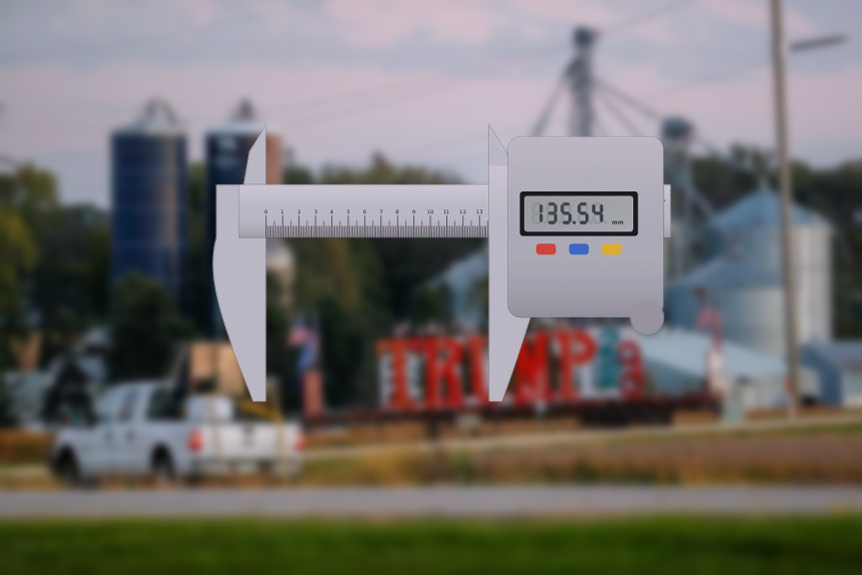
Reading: 135.54; mm
